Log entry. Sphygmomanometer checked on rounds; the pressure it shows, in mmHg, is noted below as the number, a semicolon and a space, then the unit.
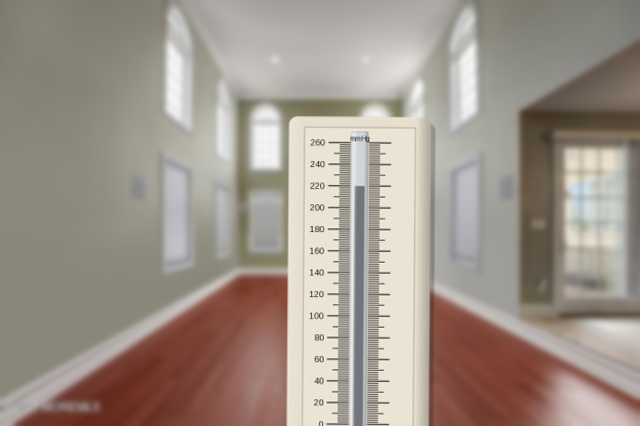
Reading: 220; mmHg
